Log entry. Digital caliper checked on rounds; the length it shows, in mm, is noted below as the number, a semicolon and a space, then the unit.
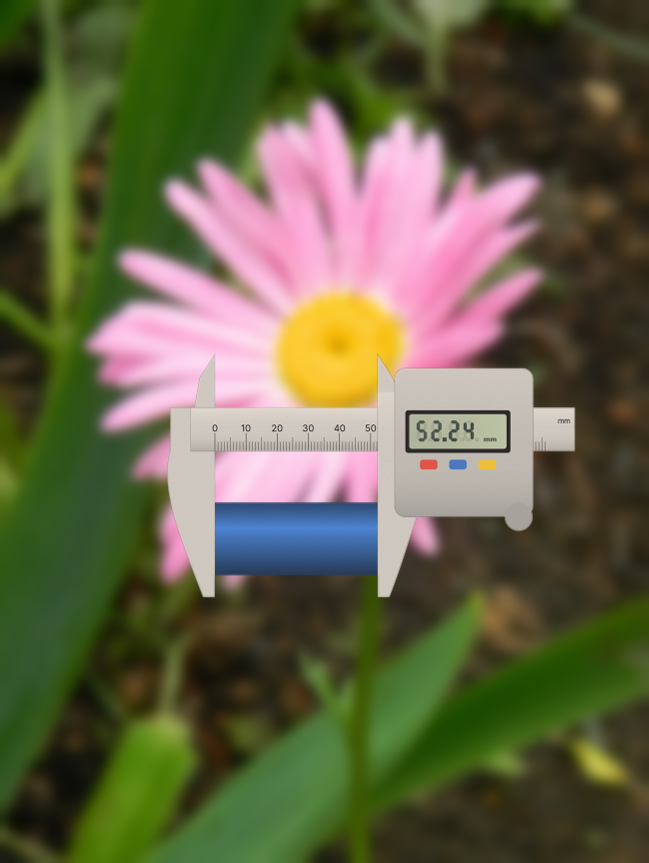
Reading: 52.24; mm
